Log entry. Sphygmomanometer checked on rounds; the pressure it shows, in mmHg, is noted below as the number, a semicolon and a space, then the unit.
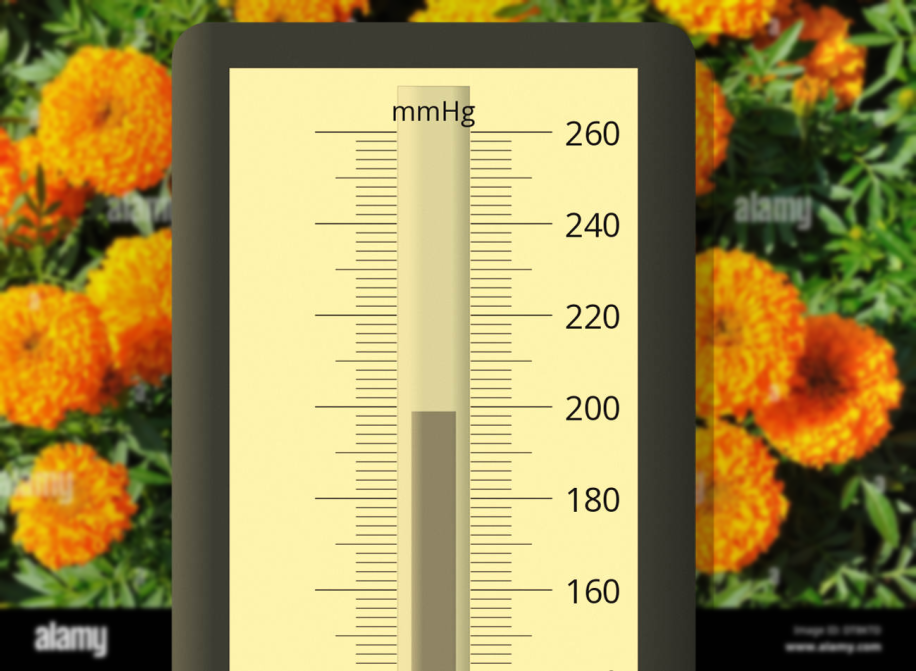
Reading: 199; mmHg
